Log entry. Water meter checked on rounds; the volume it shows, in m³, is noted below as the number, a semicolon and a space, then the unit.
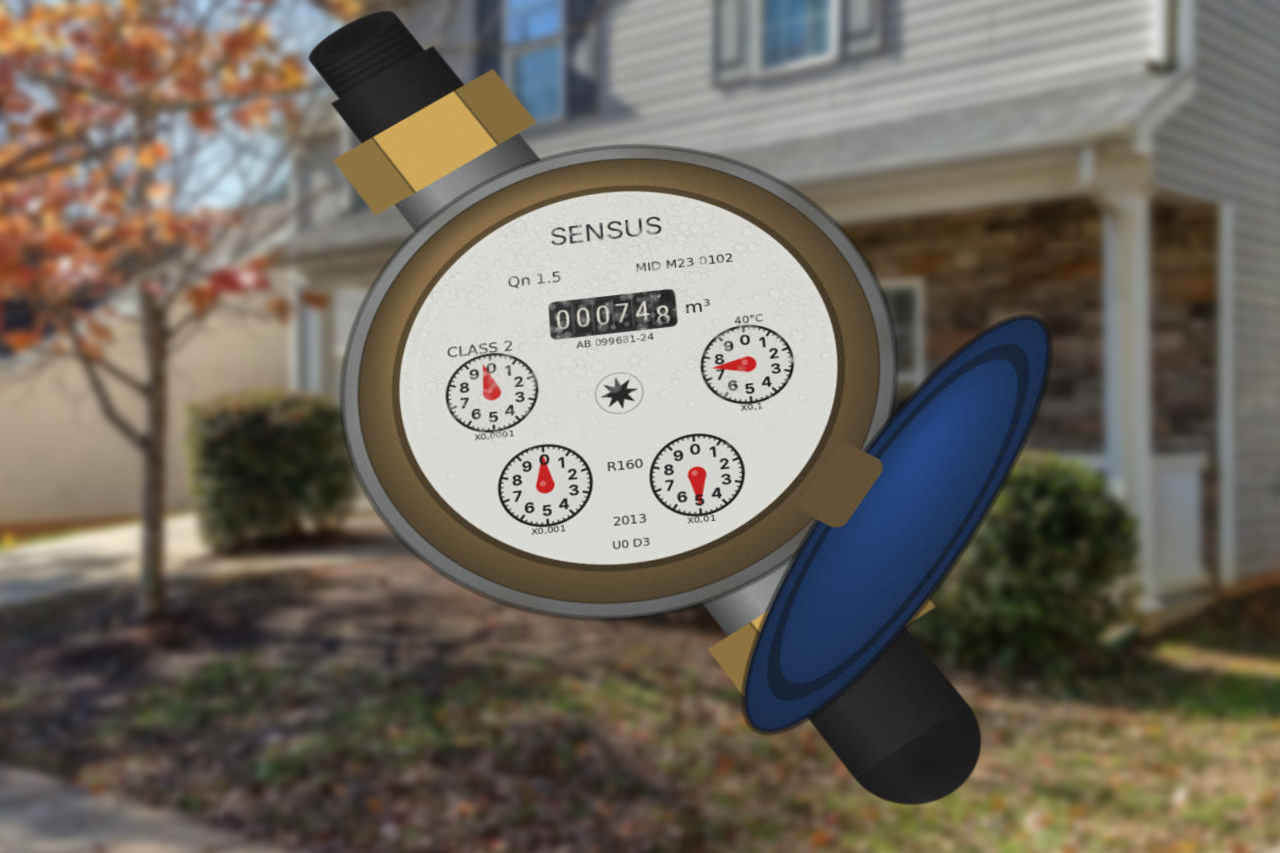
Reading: 747.7499; m³
